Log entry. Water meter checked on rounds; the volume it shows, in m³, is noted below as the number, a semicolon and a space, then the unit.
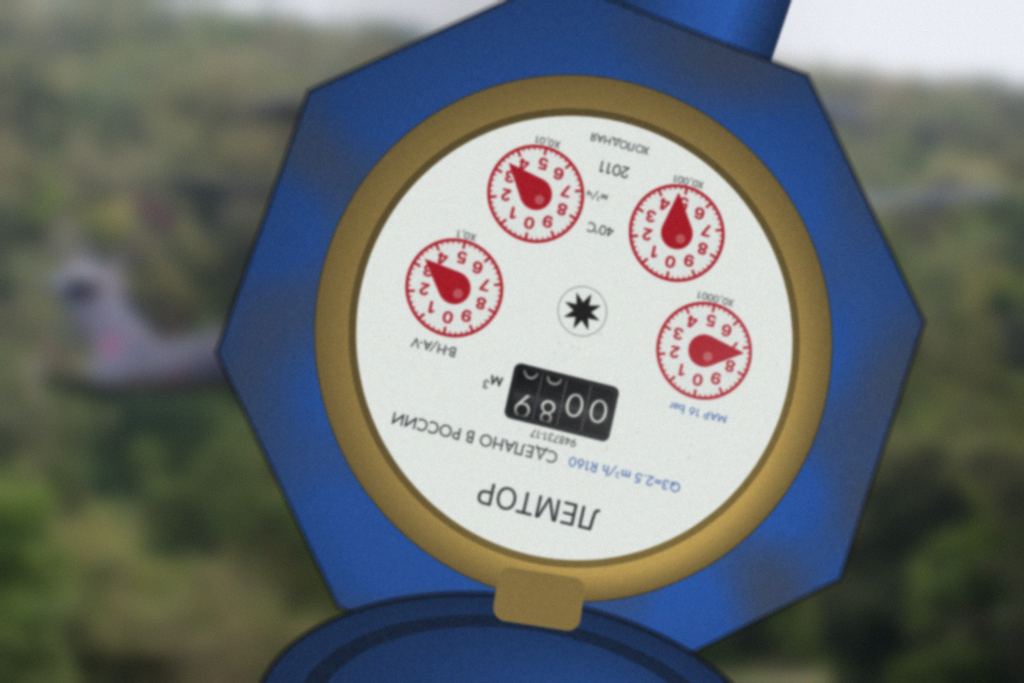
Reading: 89.3347; m³
